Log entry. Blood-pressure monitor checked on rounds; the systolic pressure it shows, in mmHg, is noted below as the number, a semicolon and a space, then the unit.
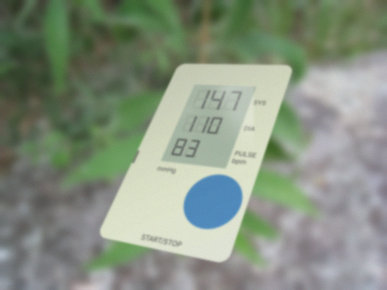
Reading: 147; mmHg
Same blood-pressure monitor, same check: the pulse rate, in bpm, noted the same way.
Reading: 83; bpm
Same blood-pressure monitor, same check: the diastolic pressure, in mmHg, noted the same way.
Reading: 110; mmHg
